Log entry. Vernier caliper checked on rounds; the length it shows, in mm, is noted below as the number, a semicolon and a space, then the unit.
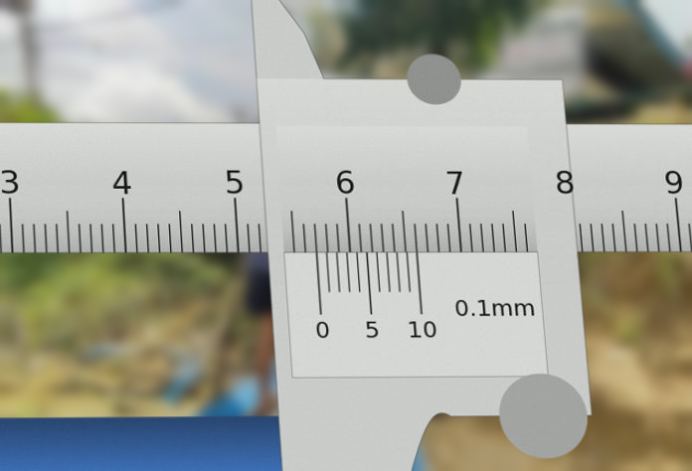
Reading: 57.0; mm
